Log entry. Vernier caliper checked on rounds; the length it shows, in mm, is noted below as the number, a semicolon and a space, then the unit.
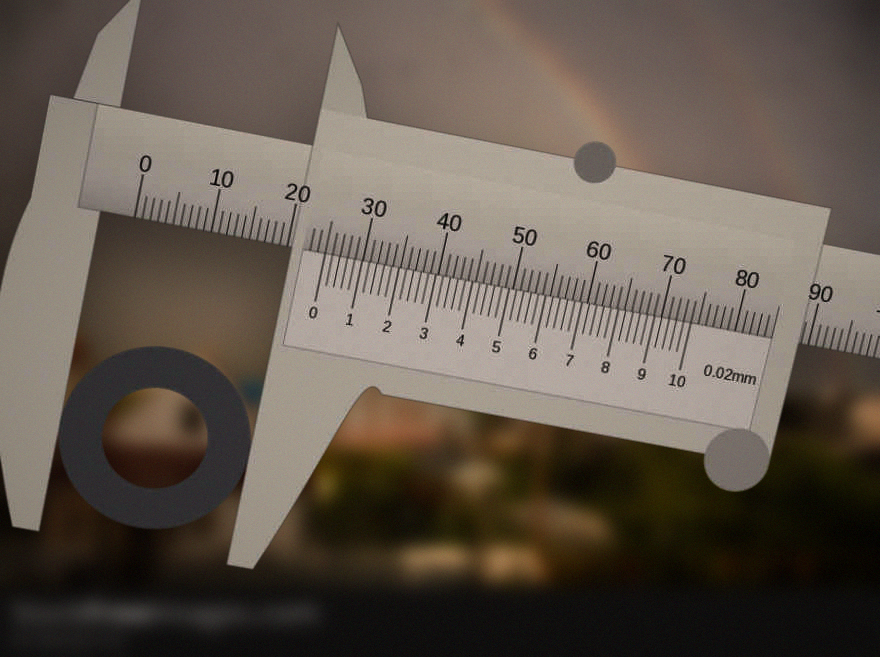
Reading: 25.0; mm
